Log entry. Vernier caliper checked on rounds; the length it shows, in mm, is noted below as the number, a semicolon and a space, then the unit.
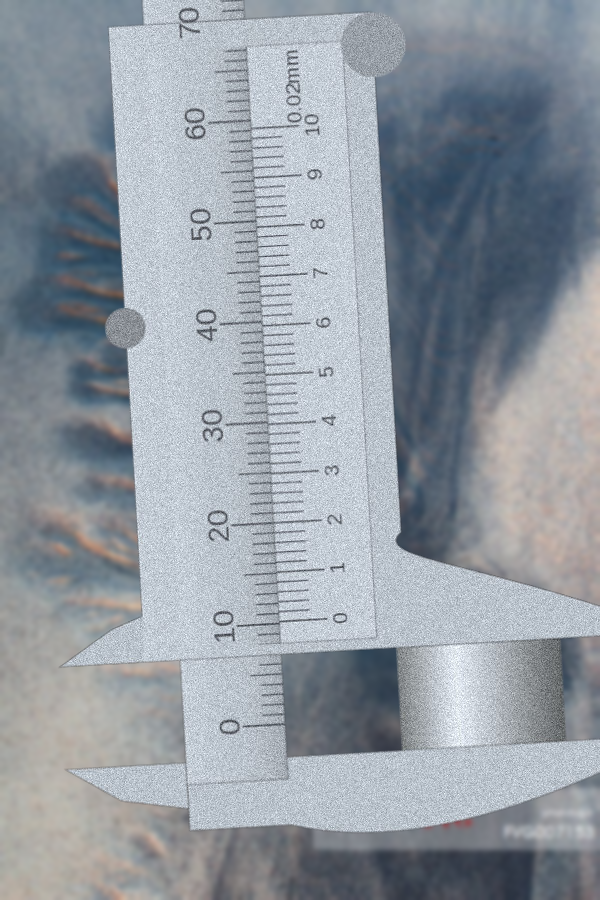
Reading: 10.2; mm
